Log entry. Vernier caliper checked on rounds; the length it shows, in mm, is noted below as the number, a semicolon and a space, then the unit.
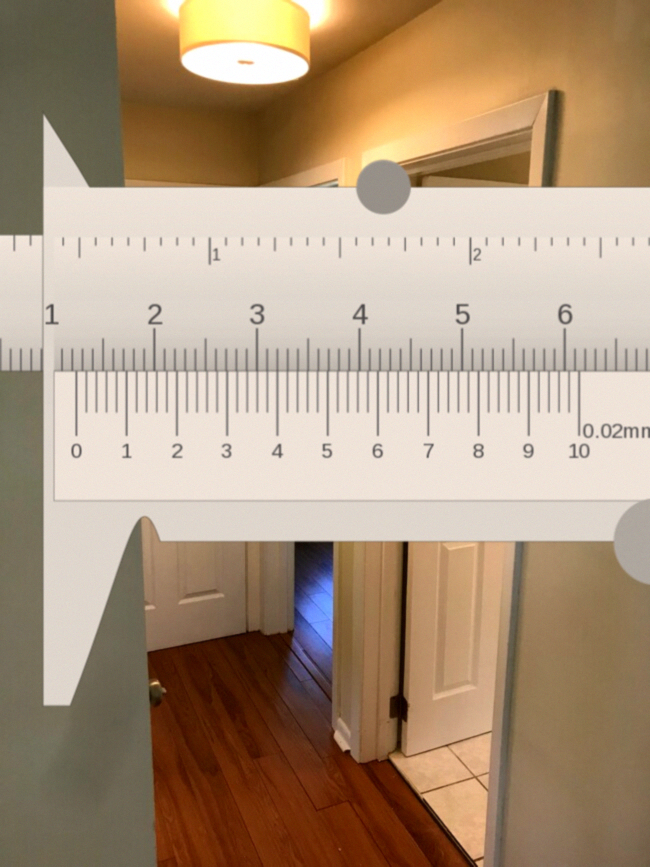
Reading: 12.4; mm
